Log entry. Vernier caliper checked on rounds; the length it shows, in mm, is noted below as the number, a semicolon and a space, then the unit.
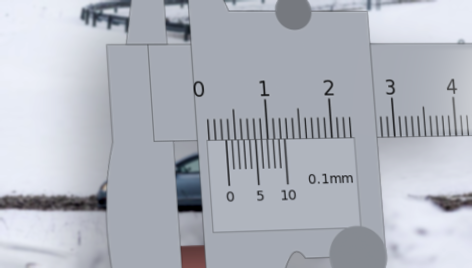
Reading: 3.6; mm
